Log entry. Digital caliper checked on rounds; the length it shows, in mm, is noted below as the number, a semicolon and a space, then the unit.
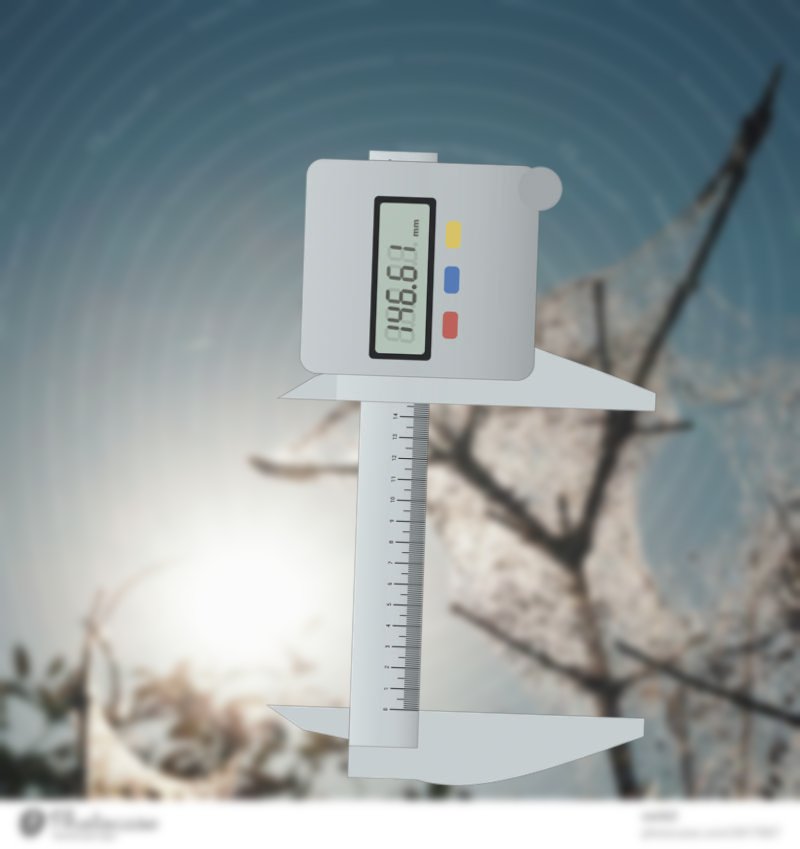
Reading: 146.61; mm
